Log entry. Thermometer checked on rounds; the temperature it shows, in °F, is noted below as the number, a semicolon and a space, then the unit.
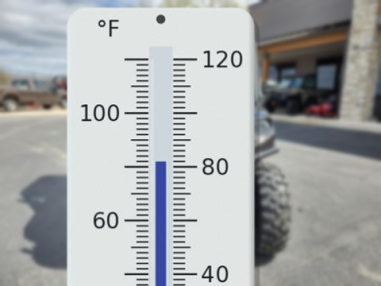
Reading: 82; °F
